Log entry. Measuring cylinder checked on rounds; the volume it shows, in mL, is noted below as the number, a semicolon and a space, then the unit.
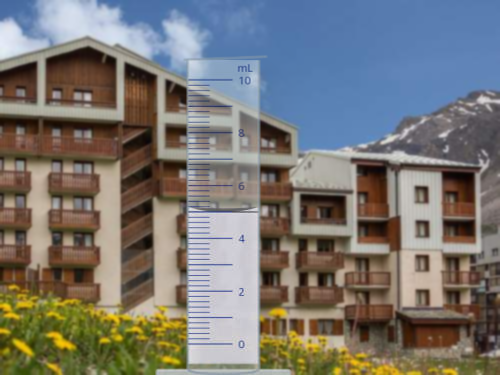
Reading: 5; mL
